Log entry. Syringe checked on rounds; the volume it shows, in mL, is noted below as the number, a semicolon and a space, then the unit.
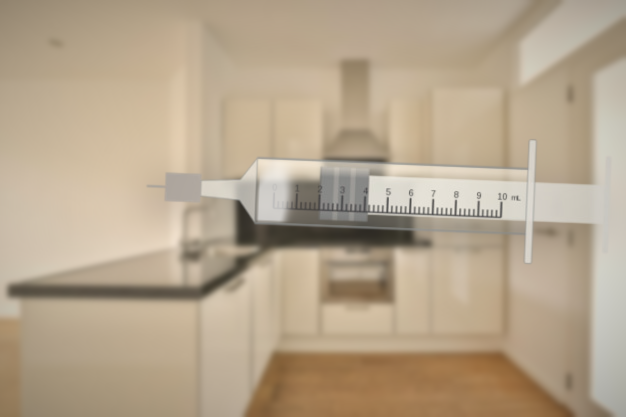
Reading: 2; mL
